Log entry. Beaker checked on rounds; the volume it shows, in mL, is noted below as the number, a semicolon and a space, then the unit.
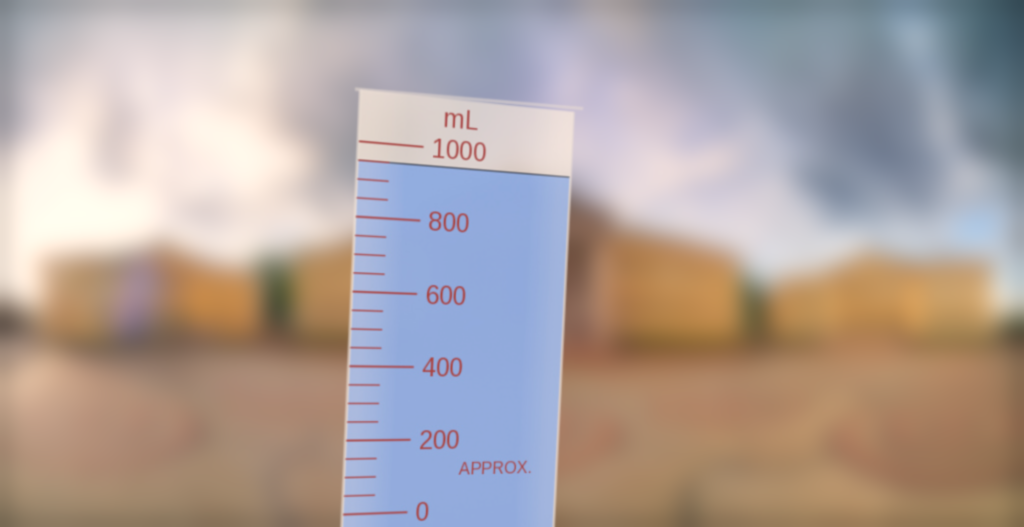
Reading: 950; mL
